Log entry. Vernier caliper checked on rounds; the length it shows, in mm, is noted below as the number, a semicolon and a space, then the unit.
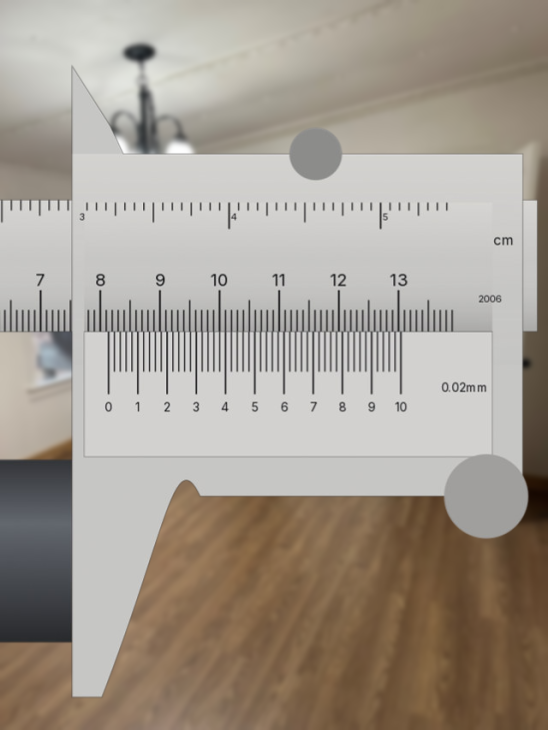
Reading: 81.4; mm
